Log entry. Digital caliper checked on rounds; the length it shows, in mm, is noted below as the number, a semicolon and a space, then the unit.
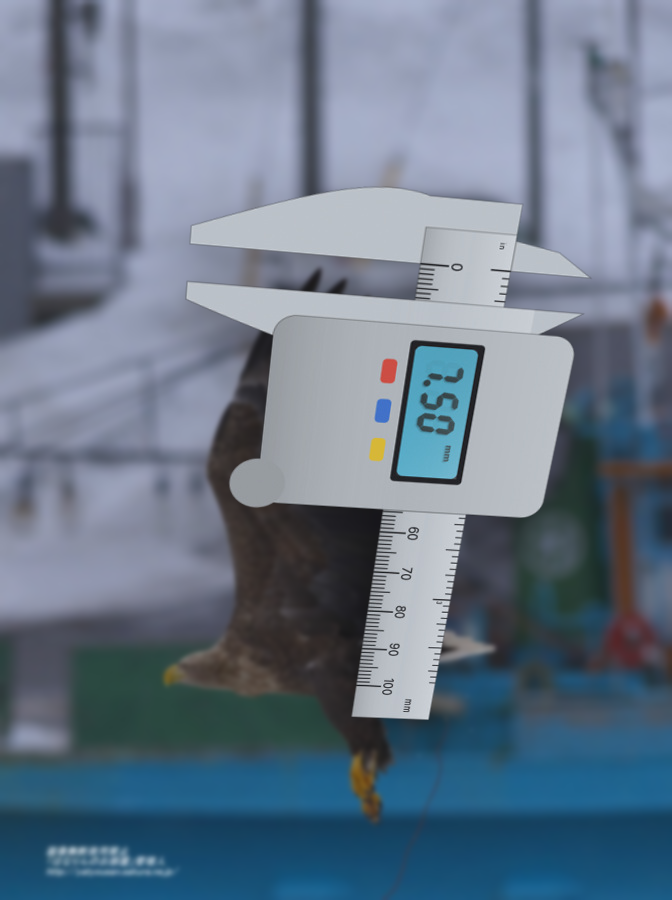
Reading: 7.50; mm
